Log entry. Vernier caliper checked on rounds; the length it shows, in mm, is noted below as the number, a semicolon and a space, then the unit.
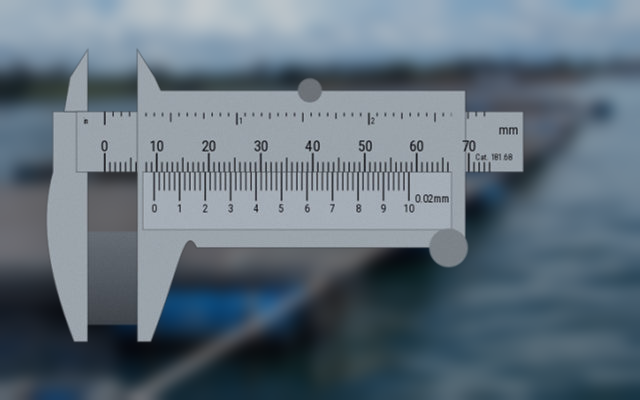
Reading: 9.5; mm
